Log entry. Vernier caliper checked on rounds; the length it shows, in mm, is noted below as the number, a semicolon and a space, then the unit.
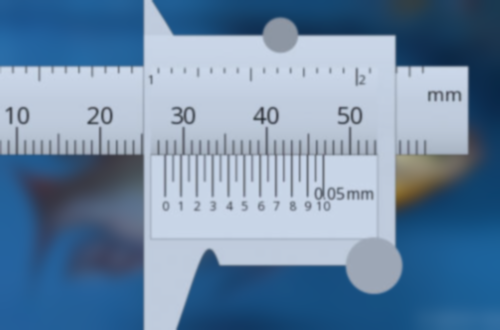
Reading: 27.8; mm
